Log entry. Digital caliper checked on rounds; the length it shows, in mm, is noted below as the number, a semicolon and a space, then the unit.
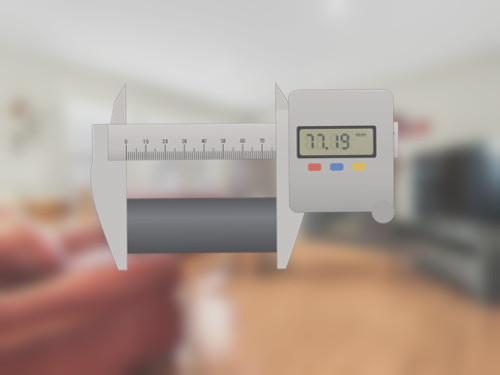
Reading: 77.19; mm
